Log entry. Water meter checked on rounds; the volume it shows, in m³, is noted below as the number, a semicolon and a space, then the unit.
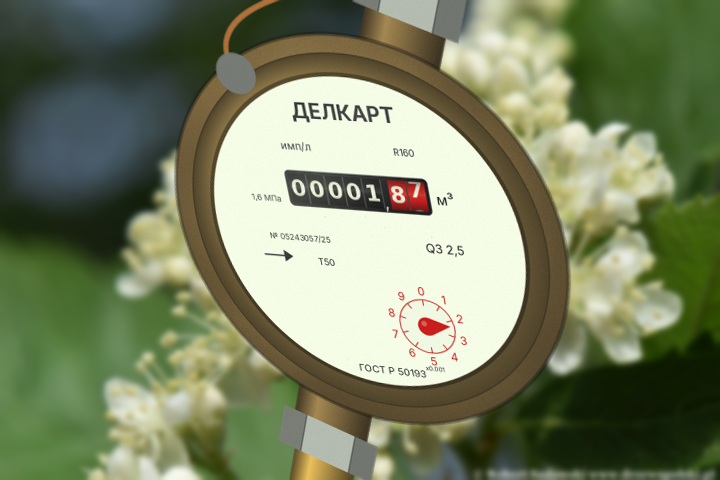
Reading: 1.872; m³
